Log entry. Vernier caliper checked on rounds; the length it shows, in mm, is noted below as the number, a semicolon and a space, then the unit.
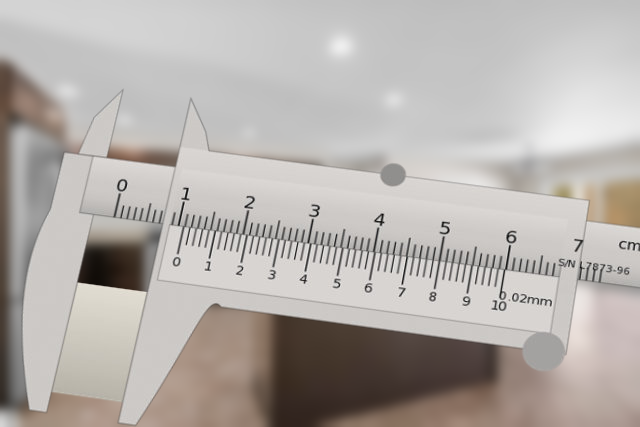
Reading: 10.8; mm
